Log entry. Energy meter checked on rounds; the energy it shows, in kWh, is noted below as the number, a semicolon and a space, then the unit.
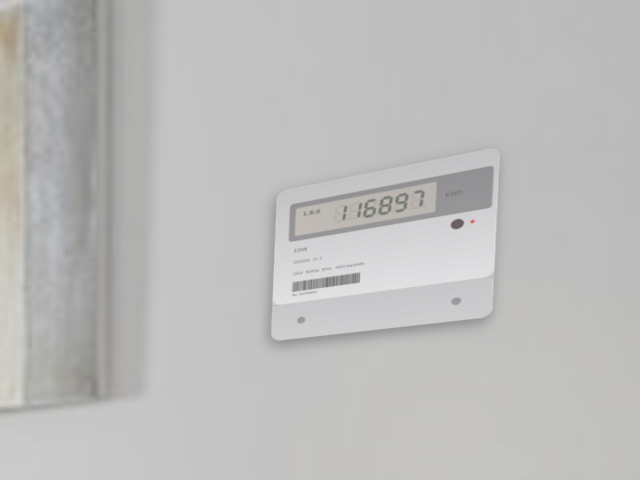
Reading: 116897; kWh
